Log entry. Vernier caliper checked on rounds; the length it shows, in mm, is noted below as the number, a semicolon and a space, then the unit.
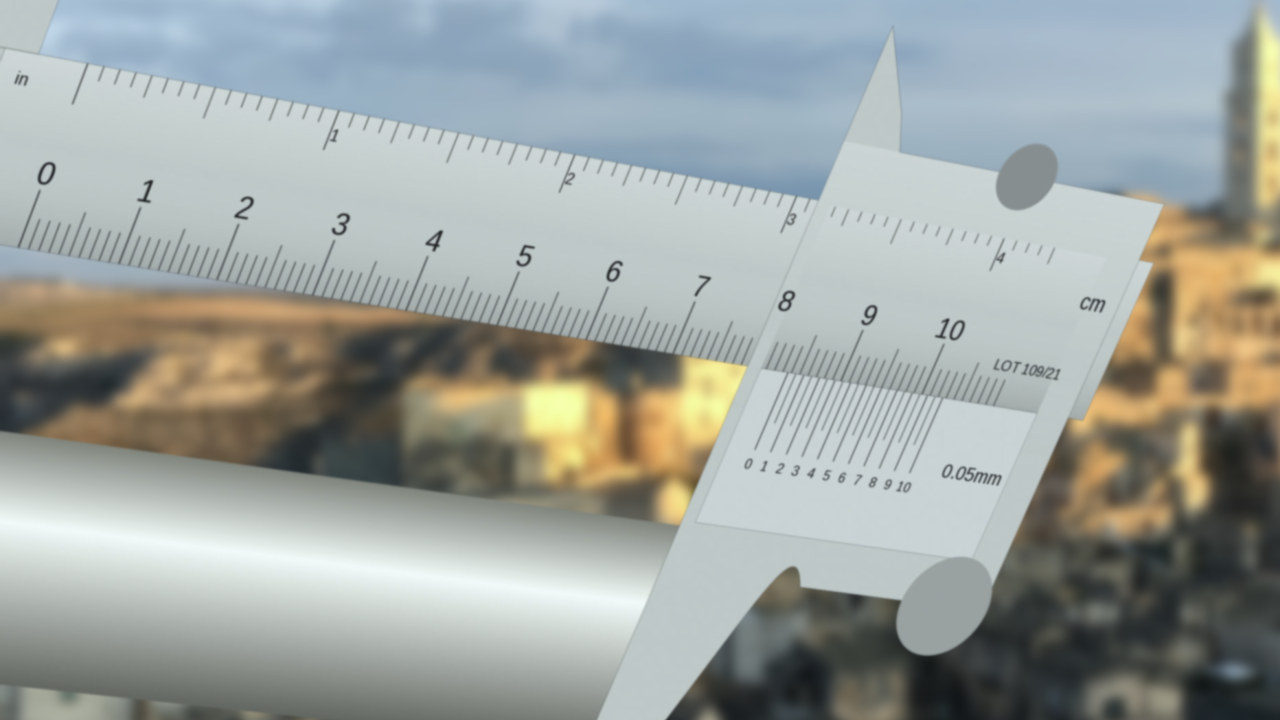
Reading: 83.6; mm
